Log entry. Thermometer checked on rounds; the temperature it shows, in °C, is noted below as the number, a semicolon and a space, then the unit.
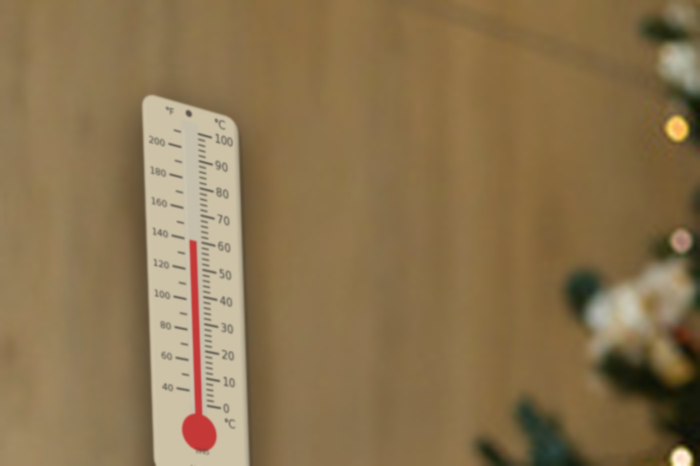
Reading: 60; °C
